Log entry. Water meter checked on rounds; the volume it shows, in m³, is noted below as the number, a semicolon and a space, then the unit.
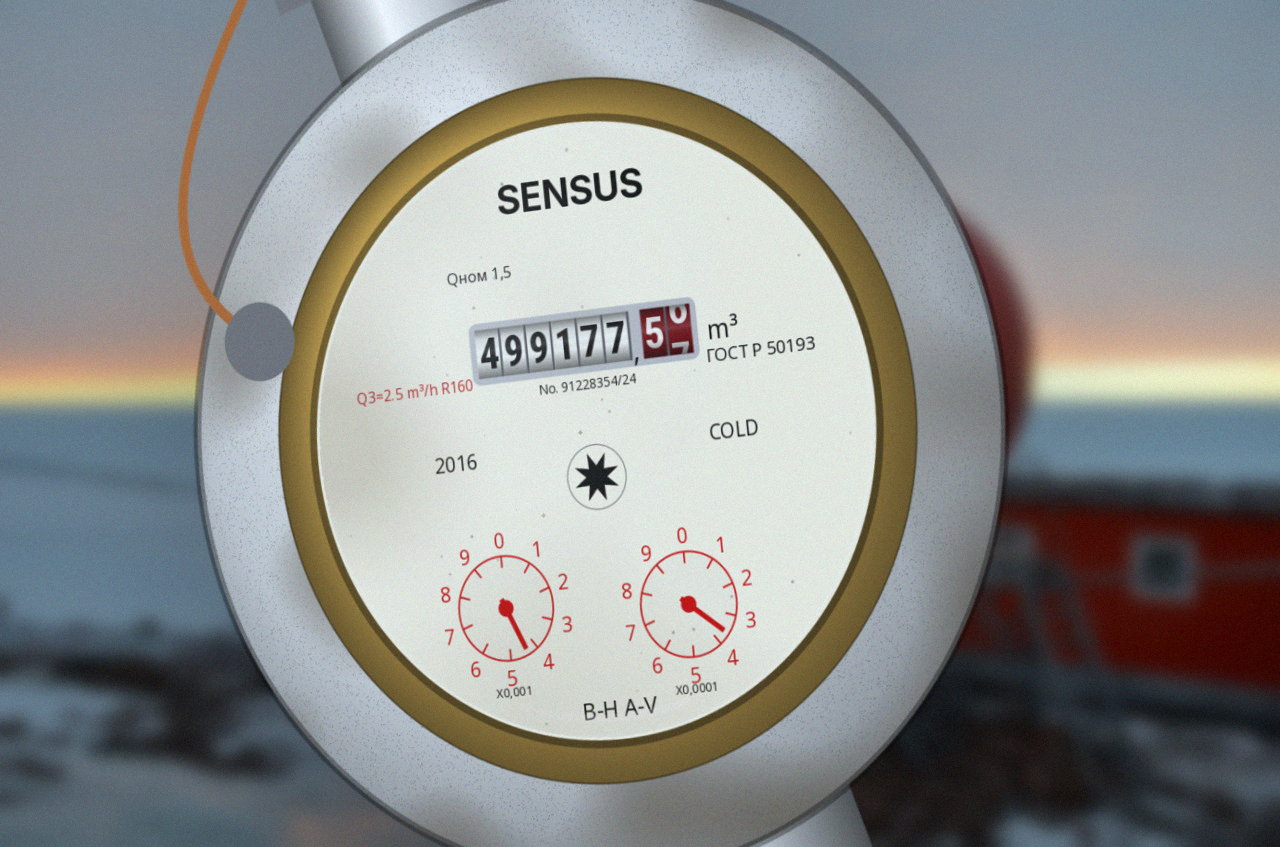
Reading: 499177.5643; m³
